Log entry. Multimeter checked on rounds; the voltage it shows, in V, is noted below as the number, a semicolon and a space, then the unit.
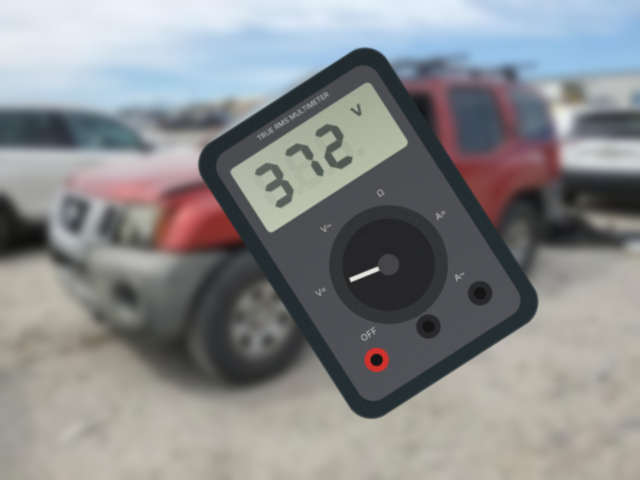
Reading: 372; V
